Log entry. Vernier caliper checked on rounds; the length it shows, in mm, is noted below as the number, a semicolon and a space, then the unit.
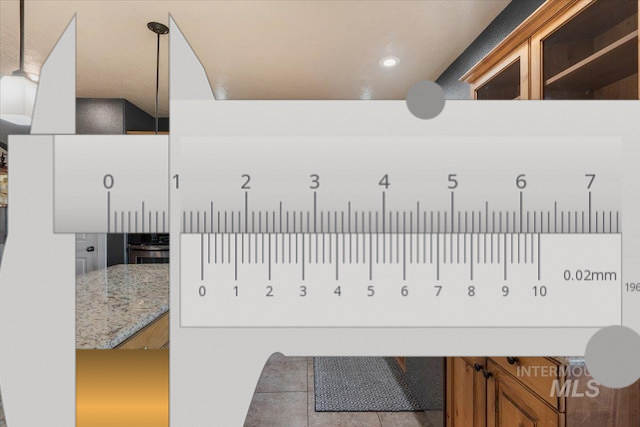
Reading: 13.6; mm
